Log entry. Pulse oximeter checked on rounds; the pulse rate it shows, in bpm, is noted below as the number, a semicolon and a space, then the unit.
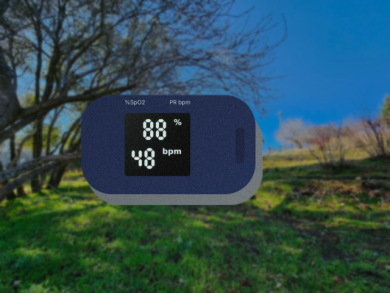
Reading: 48; bpm
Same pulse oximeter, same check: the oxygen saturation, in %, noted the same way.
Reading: 88; %
